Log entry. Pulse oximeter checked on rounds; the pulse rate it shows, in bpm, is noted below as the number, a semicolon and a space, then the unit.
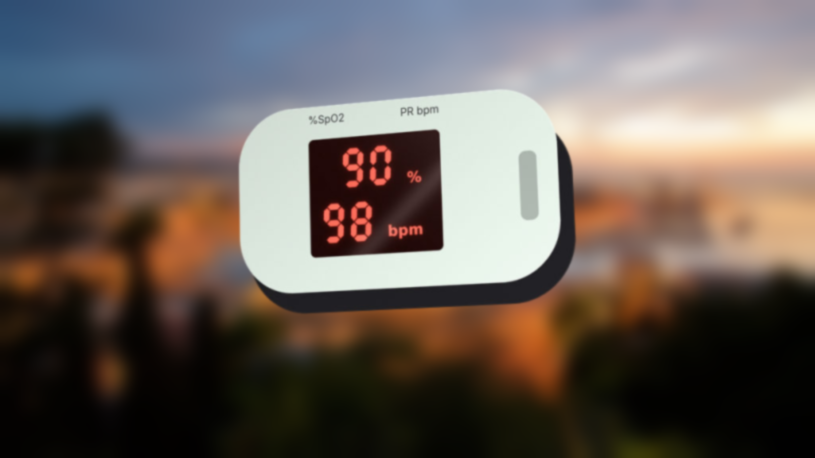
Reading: 98; bpm
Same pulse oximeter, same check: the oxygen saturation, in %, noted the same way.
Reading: 90; %
